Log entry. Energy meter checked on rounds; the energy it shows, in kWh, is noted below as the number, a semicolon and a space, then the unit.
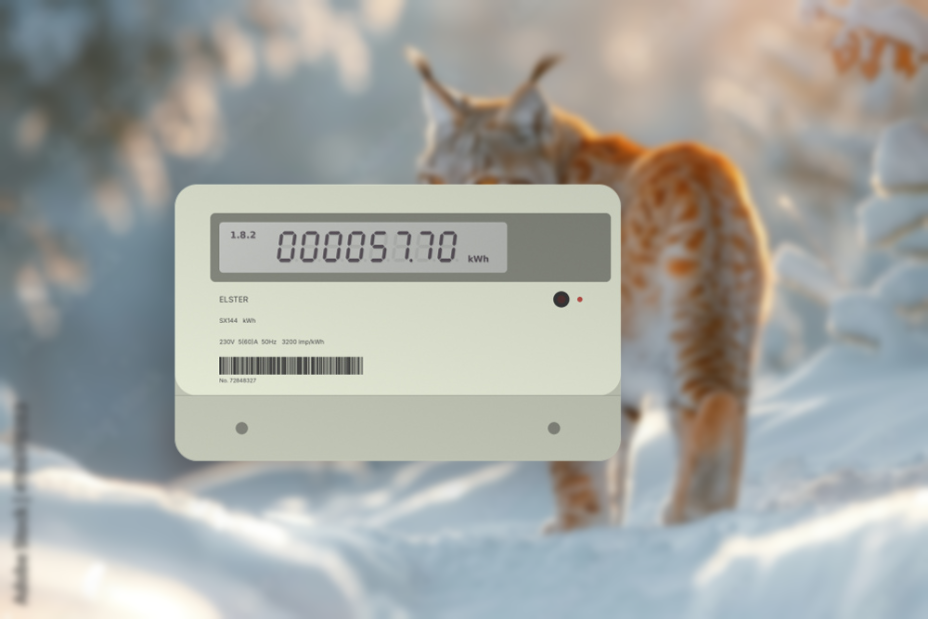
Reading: 57.70; kWh
